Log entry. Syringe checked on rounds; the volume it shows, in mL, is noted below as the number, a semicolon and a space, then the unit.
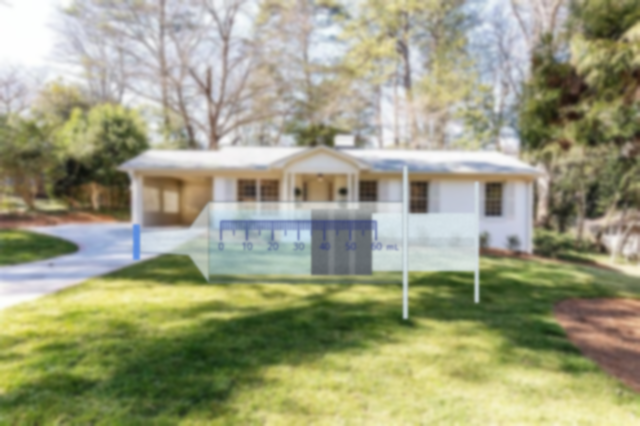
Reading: 35; mL
